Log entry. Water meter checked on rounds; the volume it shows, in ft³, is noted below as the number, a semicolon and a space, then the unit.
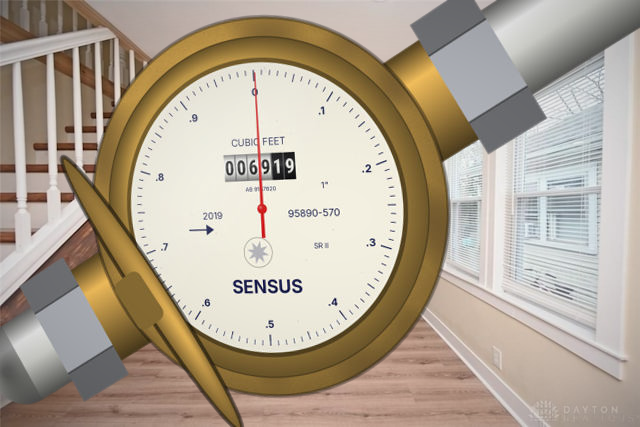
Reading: 6919.00; ft³
